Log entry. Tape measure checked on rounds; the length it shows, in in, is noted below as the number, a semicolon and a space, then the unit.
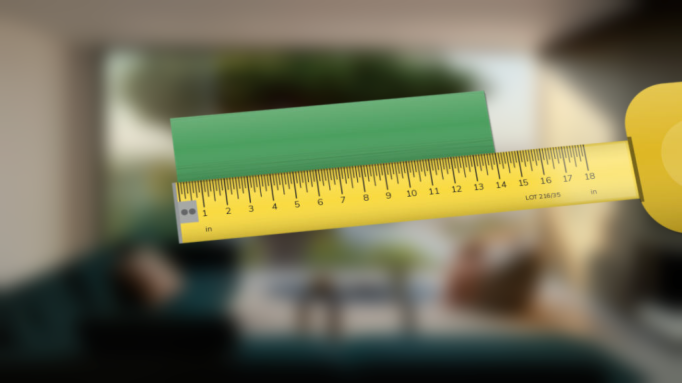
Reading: 14; in
